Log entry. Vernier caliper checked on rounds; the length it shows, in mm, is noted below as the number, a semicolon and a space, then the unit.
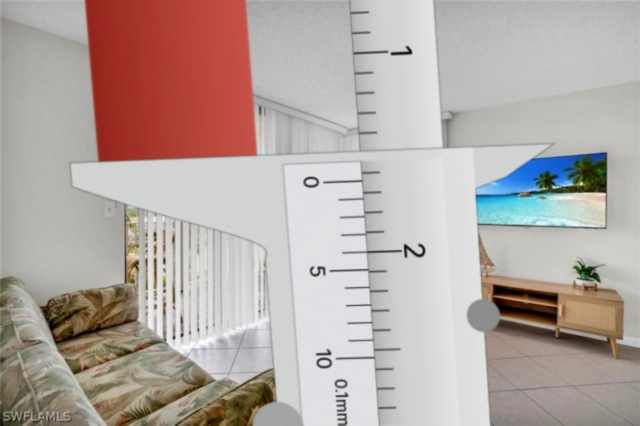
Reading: 16.4; mm
